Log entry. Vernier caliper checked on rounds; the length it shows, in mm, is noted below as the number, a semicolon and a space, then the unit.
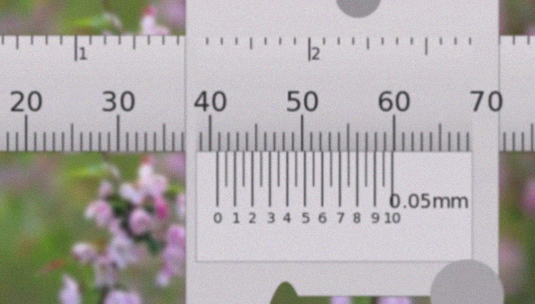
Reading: 40.8; mm
